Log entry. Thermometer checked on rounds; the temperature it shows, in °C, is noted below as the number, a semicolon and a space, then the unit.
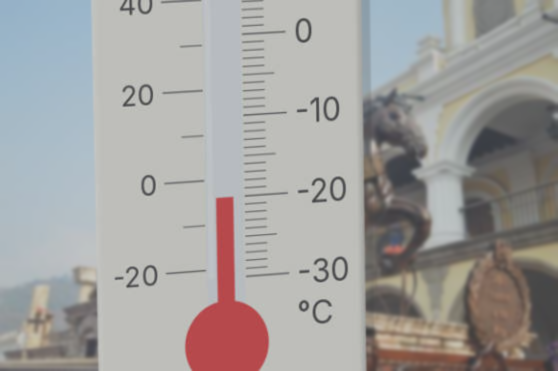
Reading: -20; °C
